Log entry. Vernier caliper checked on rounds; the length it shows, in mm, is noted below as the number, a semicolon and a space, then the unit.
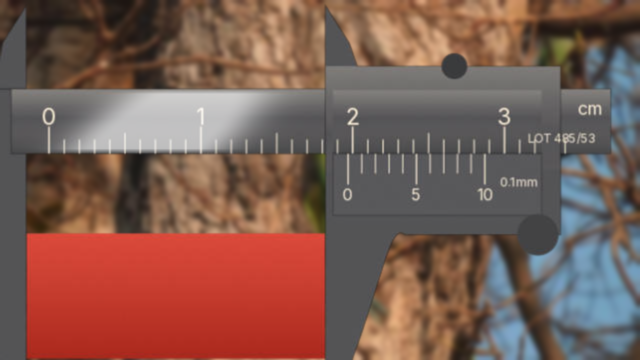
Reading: 19.7; mm
